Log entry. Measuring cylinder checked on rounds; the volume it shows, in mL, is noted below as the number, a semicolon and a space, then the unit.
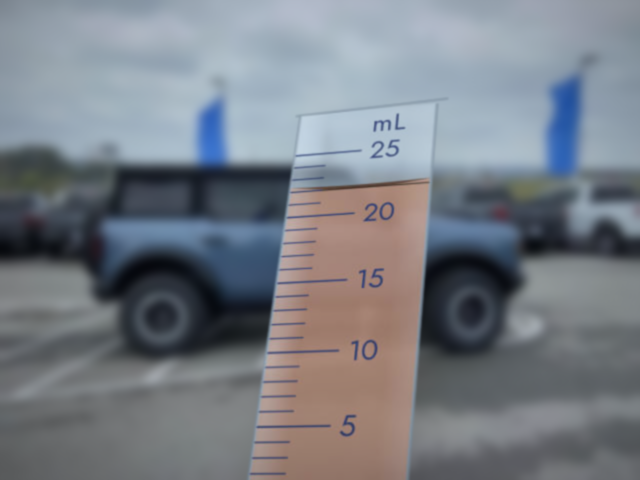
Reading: 22; mL
